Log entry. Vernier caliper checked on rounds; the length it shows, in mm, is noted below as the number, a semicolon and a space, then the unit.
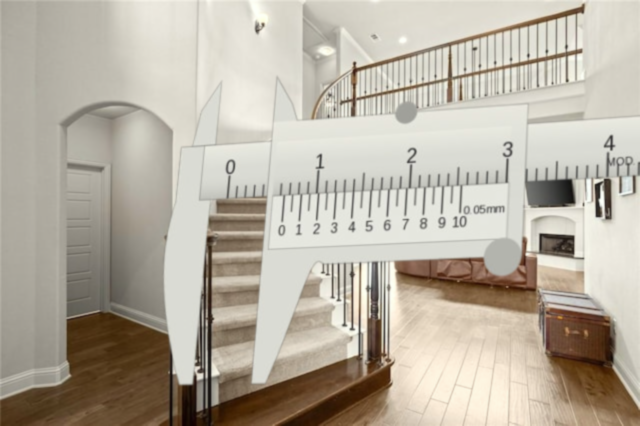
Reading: 6.4; mm
